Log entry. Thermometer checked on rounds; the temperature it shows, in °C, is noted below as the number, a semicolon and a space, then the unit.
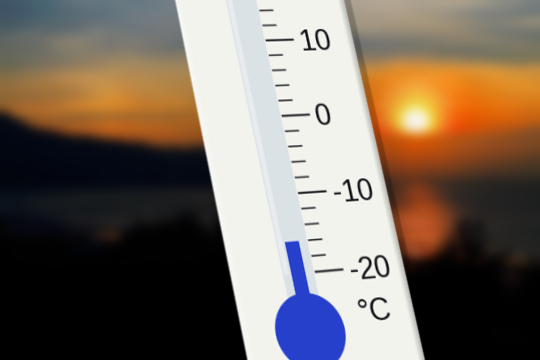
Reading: -16; °C
